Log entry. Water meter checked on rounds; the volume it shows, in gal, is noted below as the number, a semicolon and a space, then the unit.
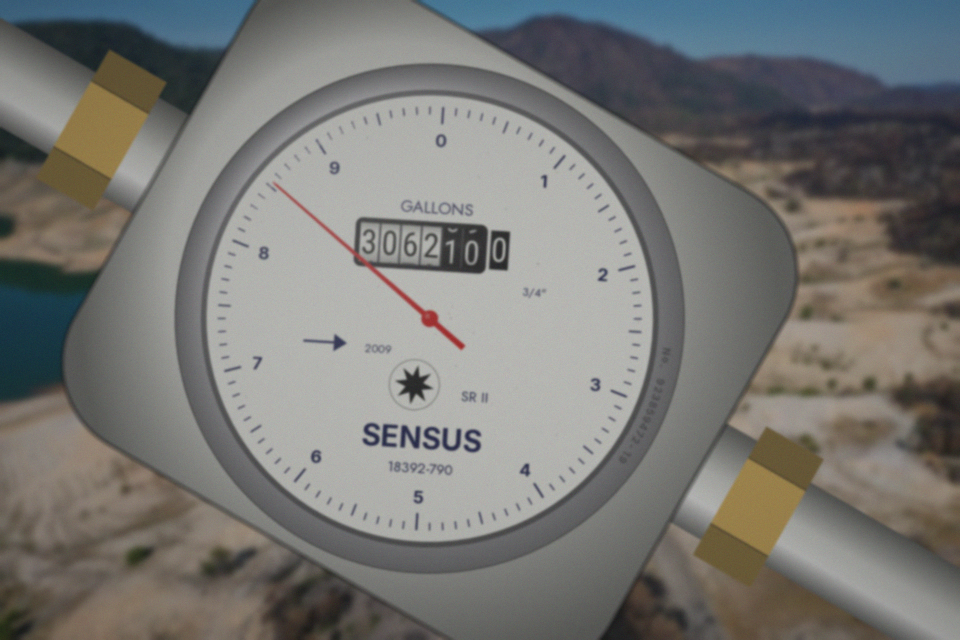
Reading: 3062098.5; gal
